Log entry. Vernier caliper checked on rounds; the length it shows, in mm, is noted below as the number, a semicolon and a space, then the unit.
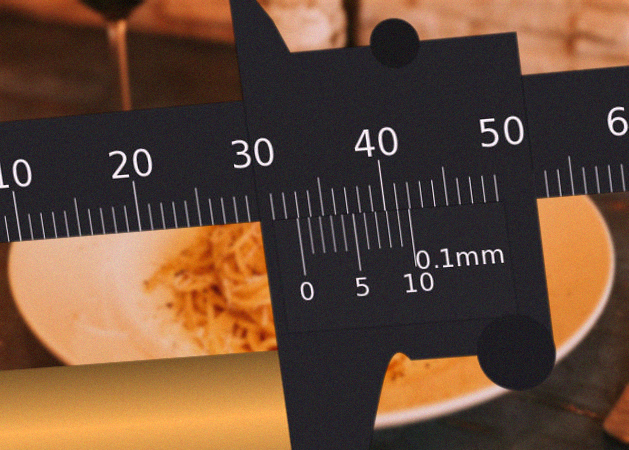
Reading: 32.9; mm
